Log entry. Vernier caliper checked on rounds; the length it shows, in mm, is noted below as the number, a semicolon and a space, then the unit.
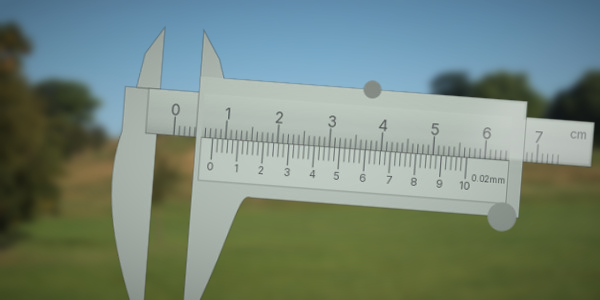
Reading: 7.5; mm
